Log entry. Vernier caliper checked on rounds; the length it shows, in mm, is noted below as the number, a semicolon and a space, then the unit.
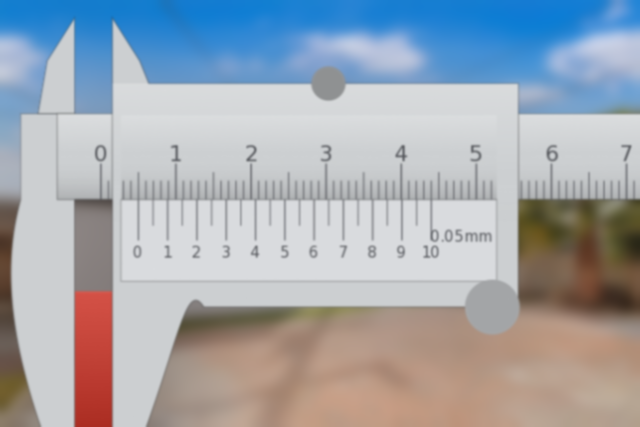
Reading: 5.0; mm
